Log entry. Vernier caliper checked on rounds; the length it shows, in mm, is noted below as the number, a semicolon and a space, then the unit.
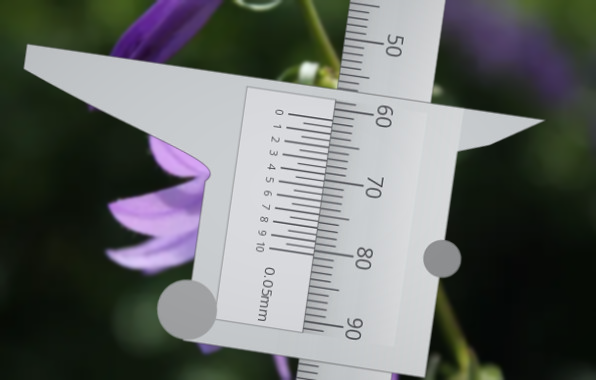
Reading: 61.6; mm
